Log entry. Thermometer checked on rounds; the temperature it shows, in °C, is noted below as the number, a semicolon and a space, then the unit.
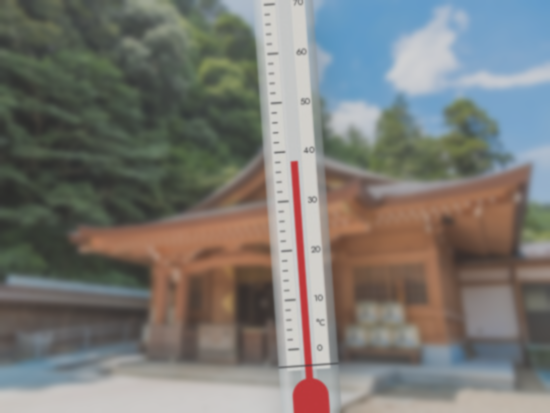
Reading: 38; °C
